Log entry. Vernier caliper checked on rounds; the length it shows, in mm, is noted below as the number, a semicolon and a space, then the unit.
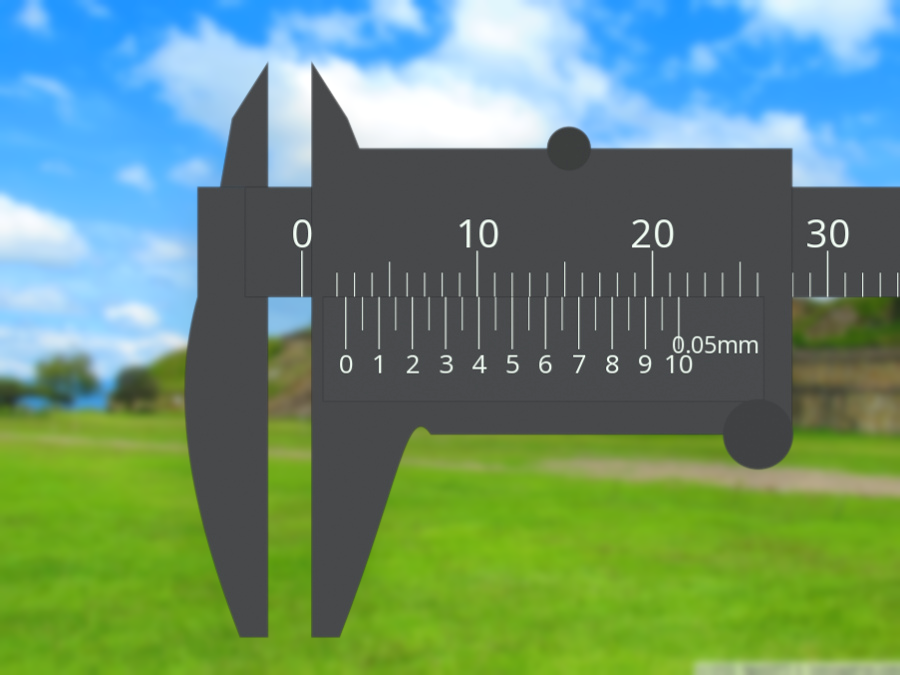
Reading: 2.5; mm
